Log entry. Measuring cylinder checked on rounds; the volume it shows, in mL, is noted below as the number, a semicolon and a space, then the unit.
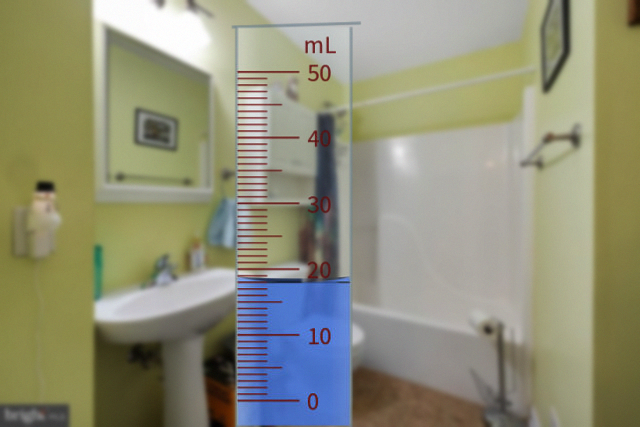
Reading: 18; mL
